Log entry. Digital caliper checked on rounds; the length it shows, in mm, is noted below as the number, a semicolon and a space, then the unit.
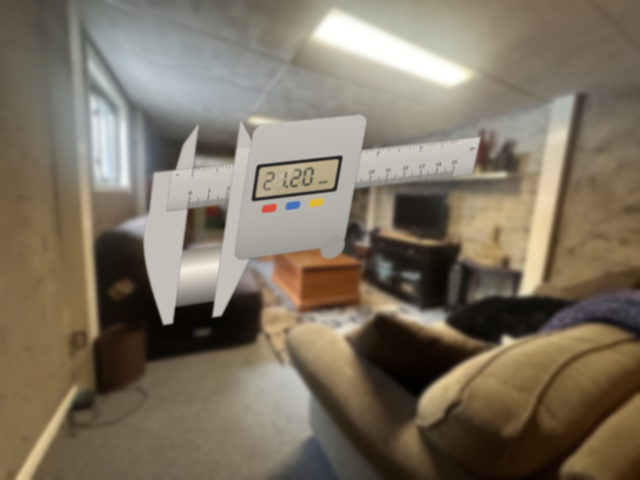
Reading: 21.20; mm
